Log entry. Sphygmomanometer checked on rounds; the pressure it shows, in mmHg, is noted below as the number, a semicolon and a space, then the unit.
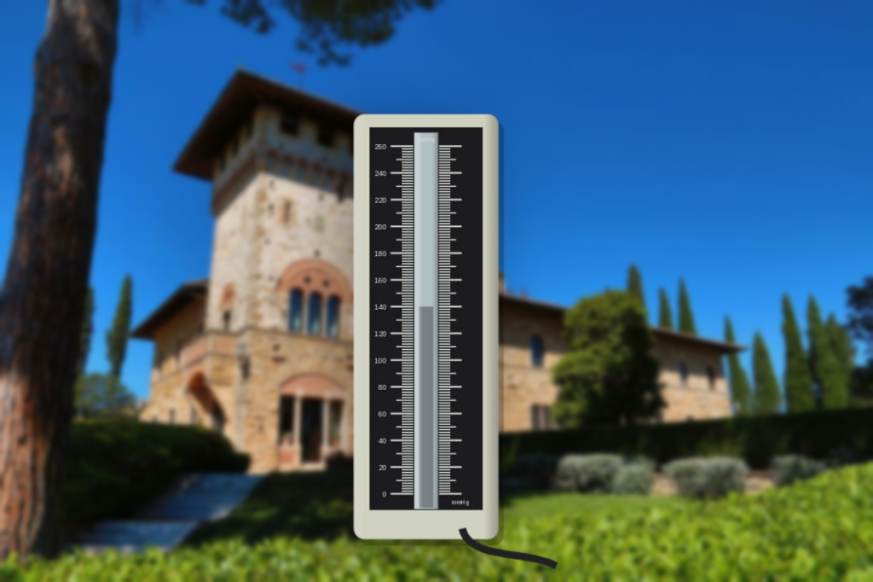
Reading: 140; mmHg
